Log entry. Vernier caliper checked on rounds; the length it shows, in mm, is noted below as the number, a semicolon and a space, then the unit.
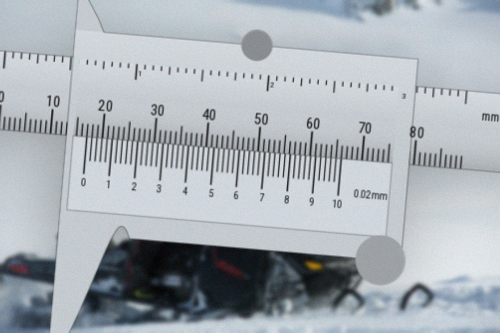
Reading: 17.0; mm
